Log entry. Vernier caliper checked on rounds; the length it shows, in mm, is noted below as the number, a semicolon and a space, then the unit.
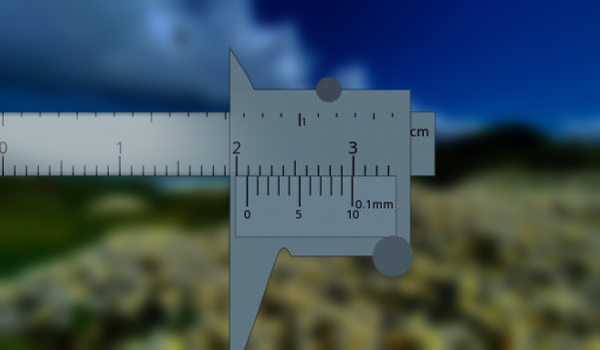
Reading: 20.9; mm
